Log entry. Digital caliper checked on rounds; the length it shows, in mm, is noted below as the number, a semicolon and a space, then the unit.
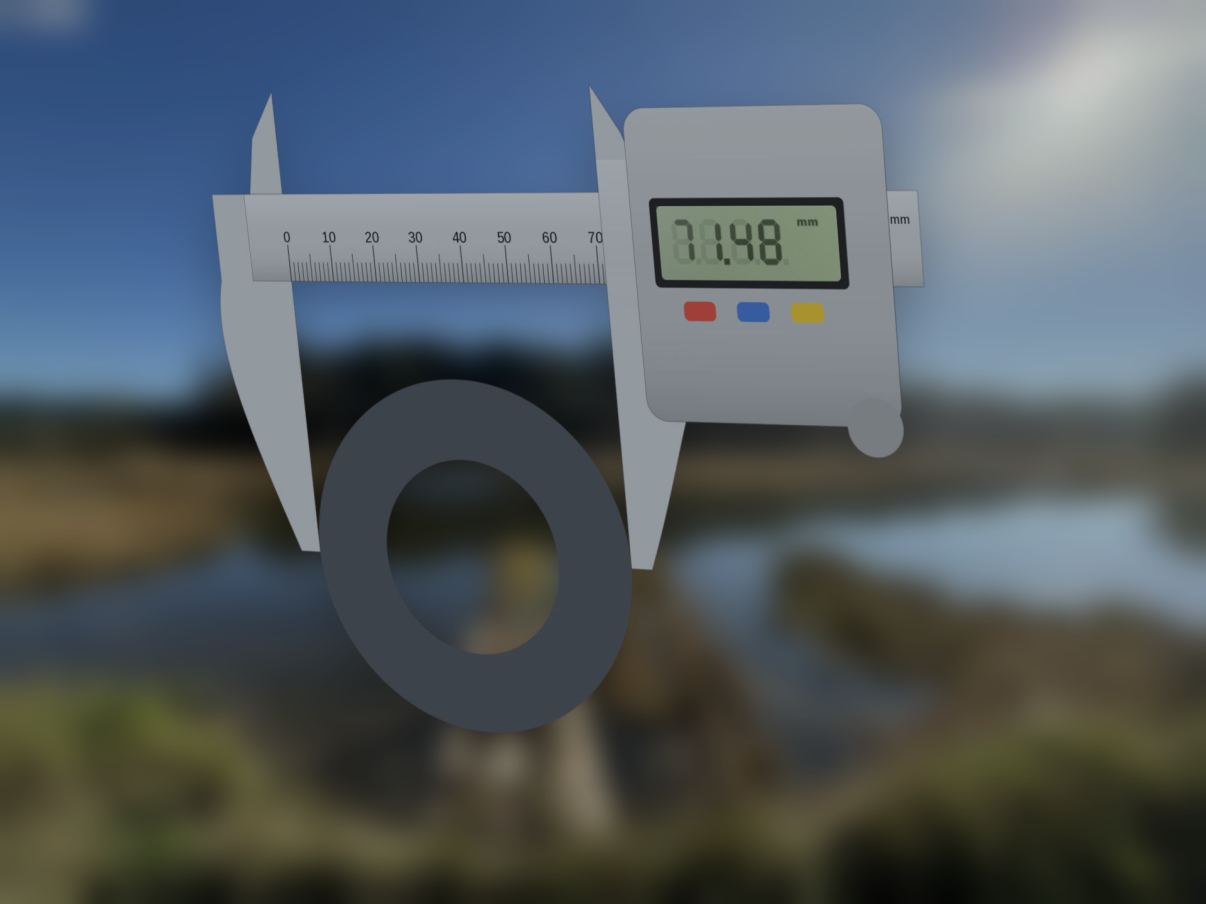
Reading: 71.48; mm
